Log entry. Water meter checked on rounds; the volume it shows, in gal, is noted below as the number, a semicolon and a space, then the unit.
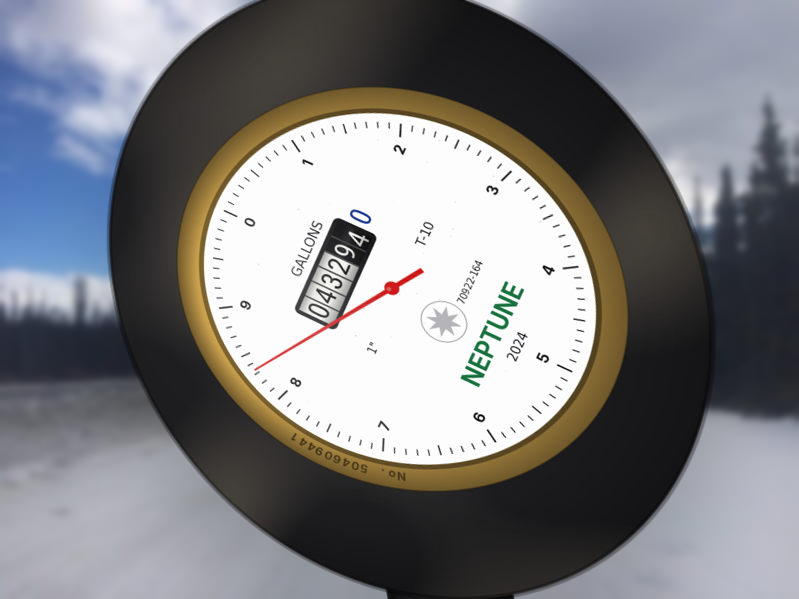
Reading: 432938.3; gal
